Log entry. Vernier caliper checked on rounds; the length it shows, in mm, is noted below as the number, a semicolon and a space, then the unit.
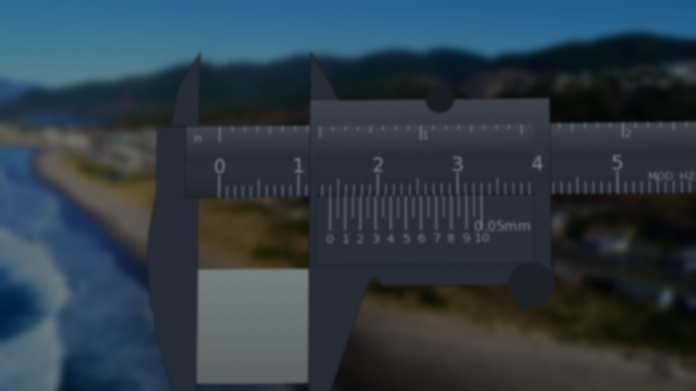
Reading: 14.0; mm
